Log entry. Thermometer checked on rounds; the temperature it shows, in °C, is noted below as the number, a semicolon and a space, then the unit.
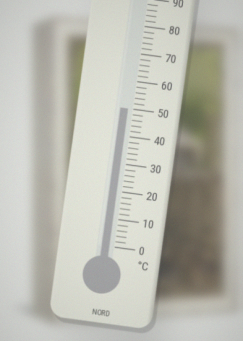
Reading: 50; °C
